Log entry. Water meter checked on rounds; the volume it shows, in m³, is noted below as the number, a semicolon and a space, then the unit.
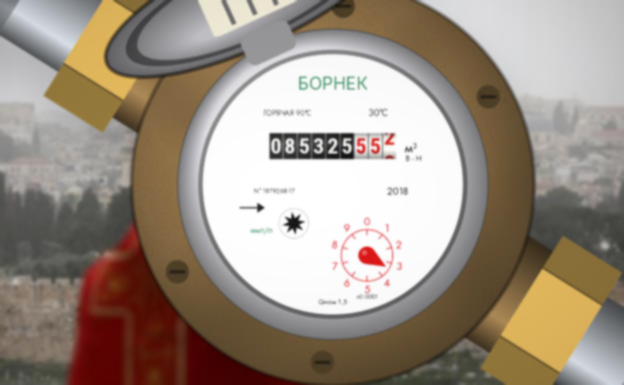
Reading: 85325.5523; m³
